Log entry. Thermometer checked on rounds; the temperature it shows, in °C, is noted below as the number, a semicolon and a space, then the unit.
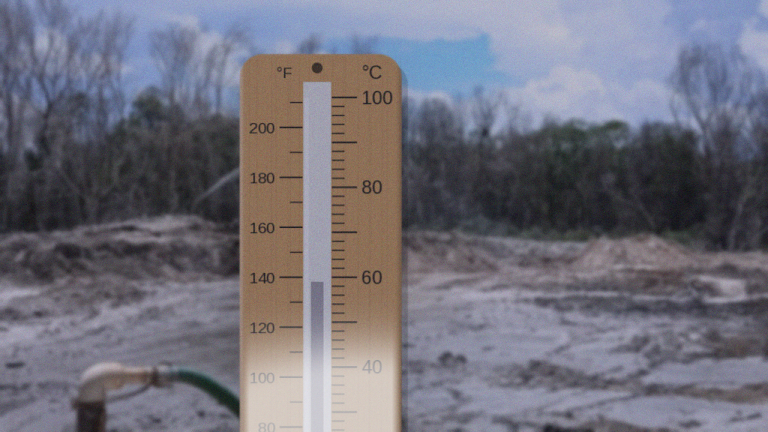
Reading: 59; °C
